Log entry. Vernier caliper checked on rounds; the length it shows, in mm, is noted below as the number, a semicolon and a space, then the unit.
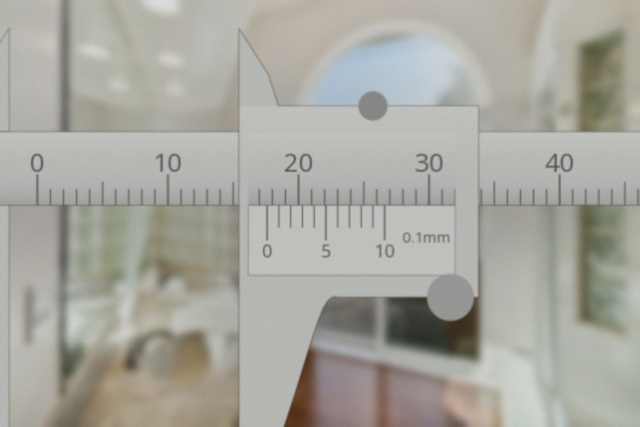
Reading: 17.6; mm
